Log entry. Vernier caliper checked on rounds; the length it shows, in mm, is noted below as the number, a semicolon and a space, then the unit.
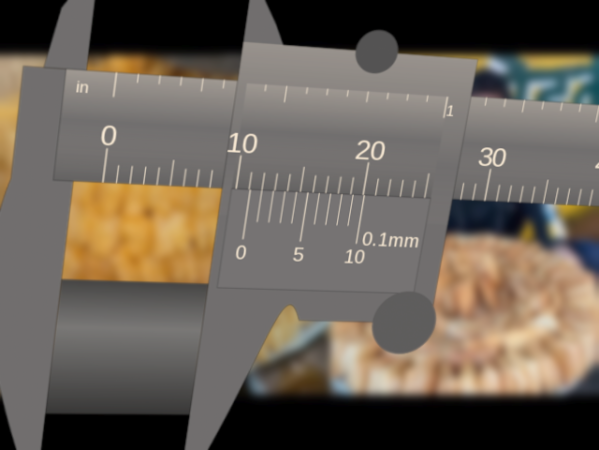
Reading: 11.1; mm
